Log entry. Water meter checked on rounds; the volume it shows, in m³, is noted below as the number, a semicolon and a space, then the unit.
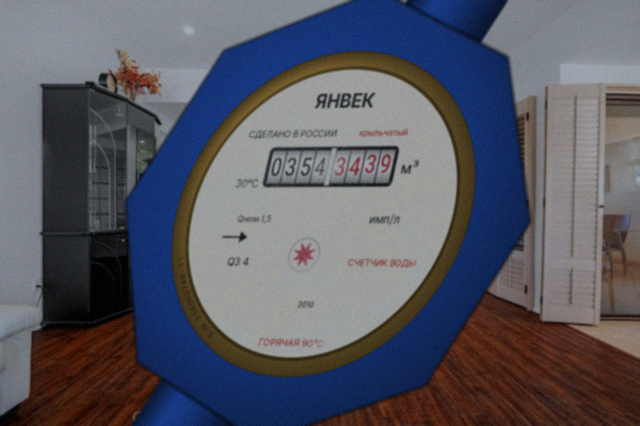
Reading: 354.3439; m³
